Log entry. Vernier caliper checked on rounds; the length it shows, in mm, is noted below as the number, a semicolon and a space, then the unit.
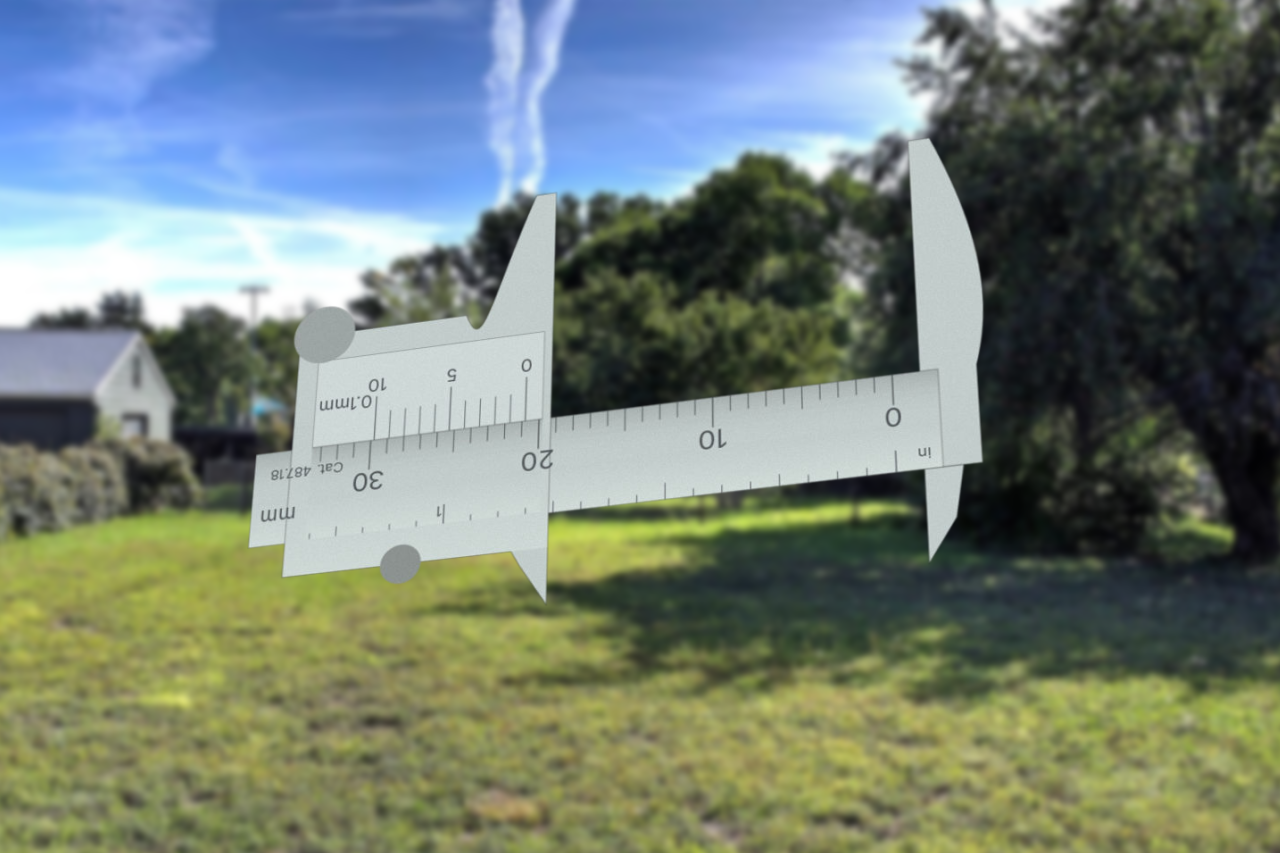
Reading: 20.8; mm
